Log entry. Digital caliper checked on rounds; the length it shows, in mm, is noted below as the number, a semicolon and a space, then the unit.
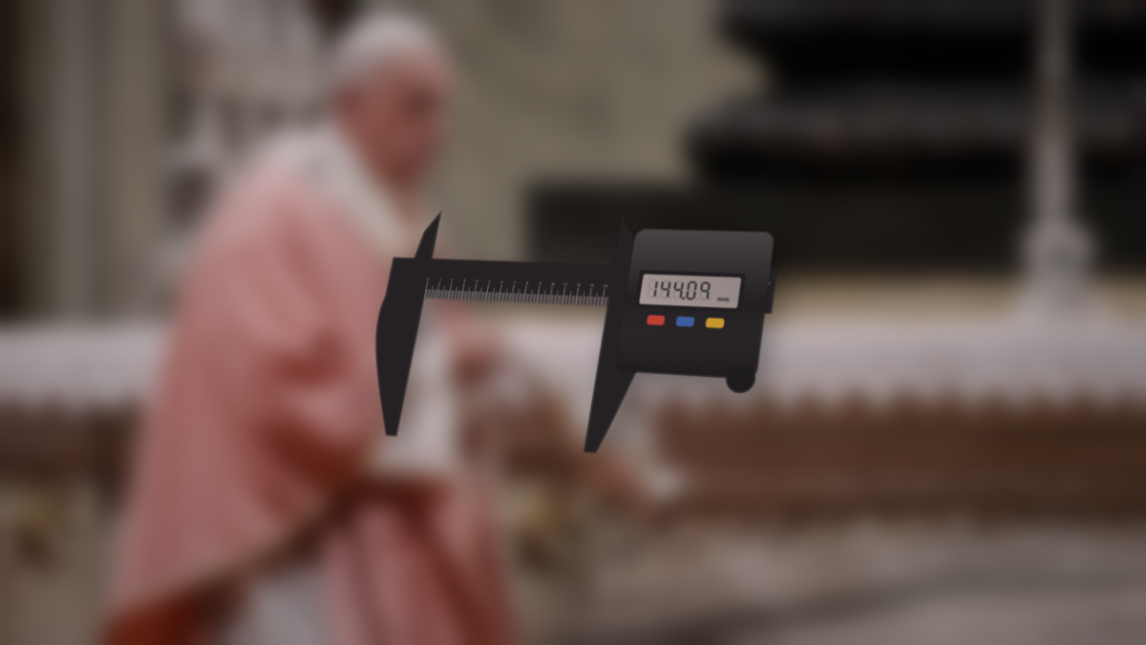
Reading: 144.09; mm
